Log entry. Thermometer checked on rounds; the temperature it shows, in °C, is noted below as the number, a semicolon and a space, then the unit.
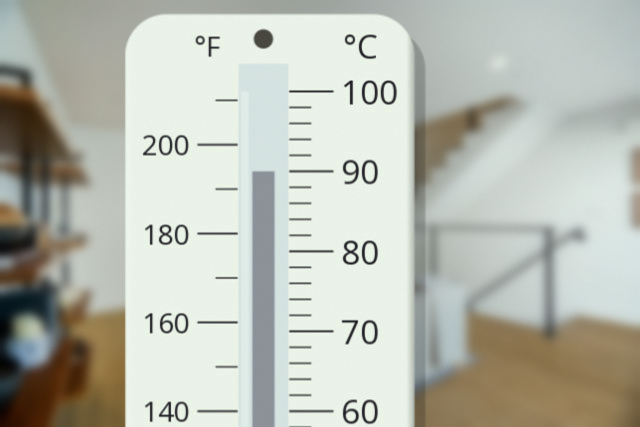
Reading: 90; °C
